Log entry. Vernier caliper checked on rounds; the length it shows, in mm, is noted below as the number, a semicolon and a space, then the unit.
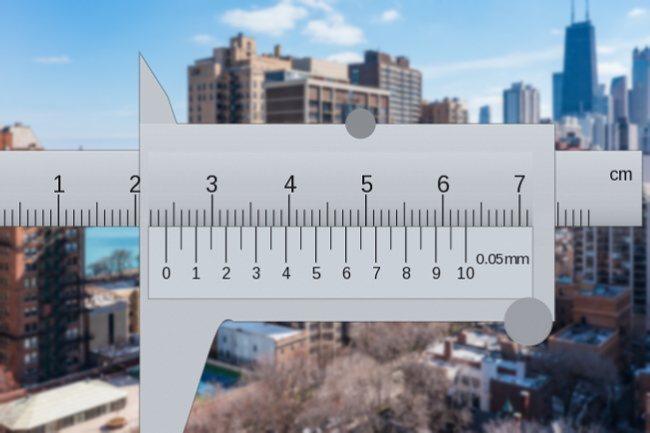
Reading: 24.0; mm
